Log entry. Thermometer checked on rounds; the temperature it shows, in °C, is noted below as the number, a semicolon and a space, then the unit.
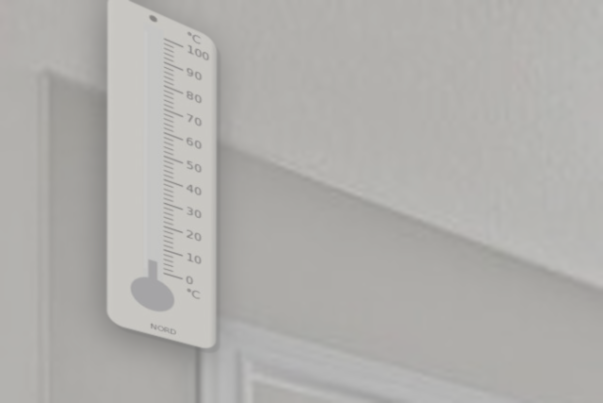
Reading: 4; °C
